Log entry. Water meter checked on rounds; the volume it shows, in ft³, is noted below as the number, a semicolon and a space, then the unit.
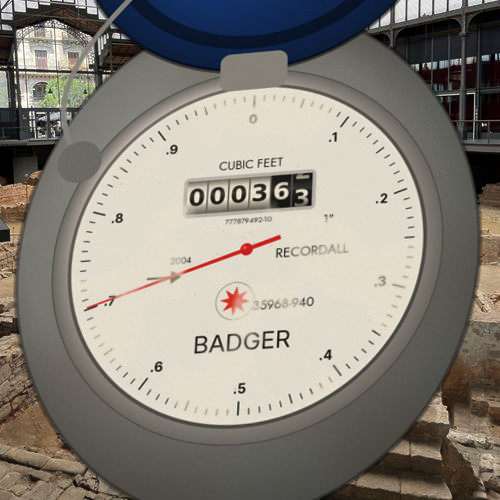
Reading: 362.70; ft³
